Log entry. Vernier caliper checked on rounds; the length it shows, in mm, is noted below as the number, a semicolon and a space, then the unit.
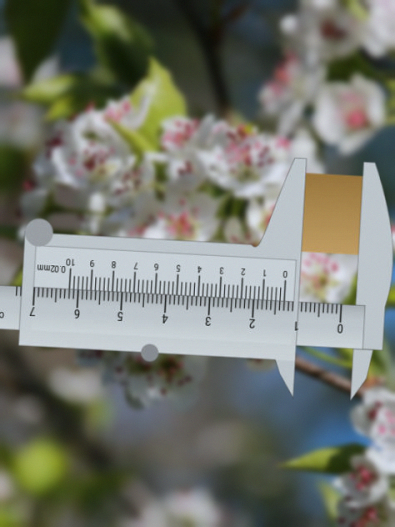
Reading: 13.0; mm
